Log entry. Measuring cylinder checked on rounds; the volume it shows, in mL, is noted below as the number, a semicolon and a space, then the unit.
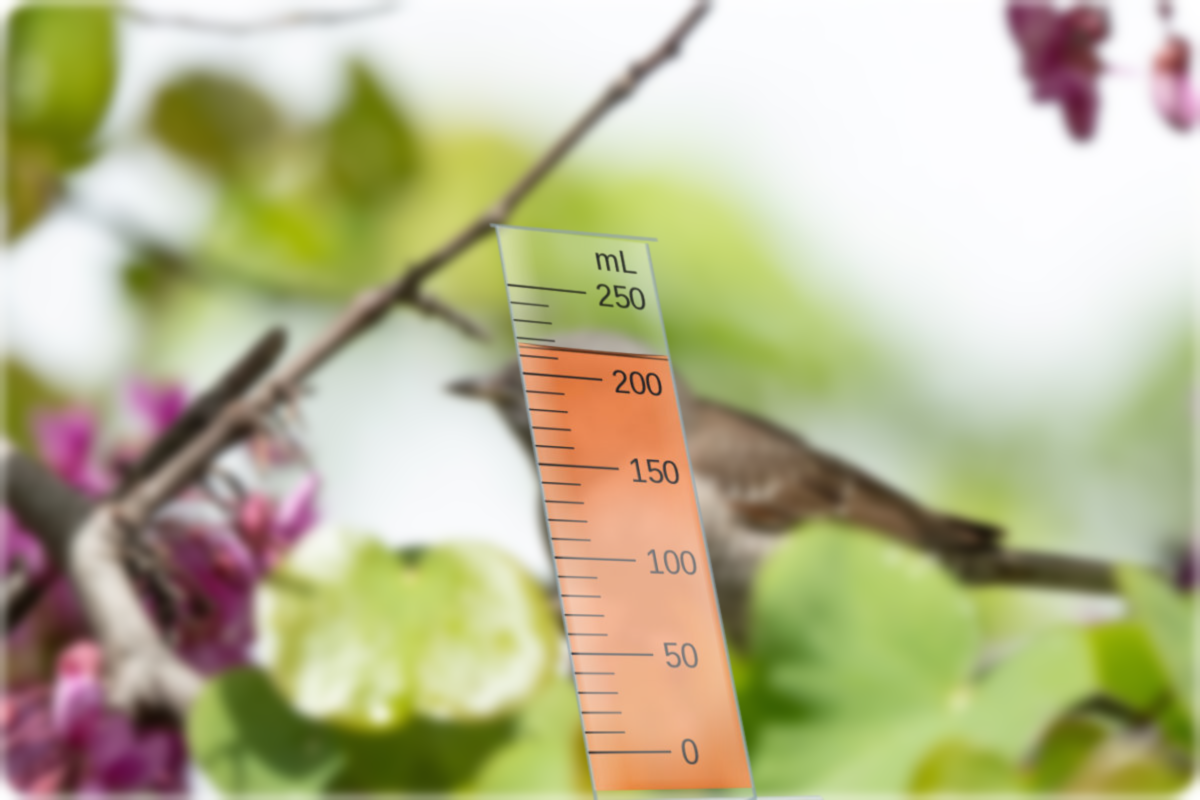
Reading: 215; mL
